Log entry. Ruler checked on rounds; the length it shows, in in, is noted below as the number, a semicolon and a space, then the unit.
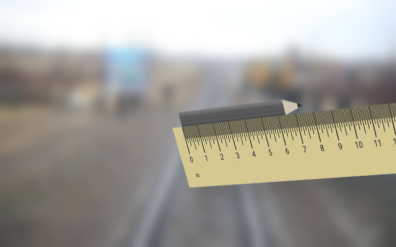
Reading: 7.5; in
